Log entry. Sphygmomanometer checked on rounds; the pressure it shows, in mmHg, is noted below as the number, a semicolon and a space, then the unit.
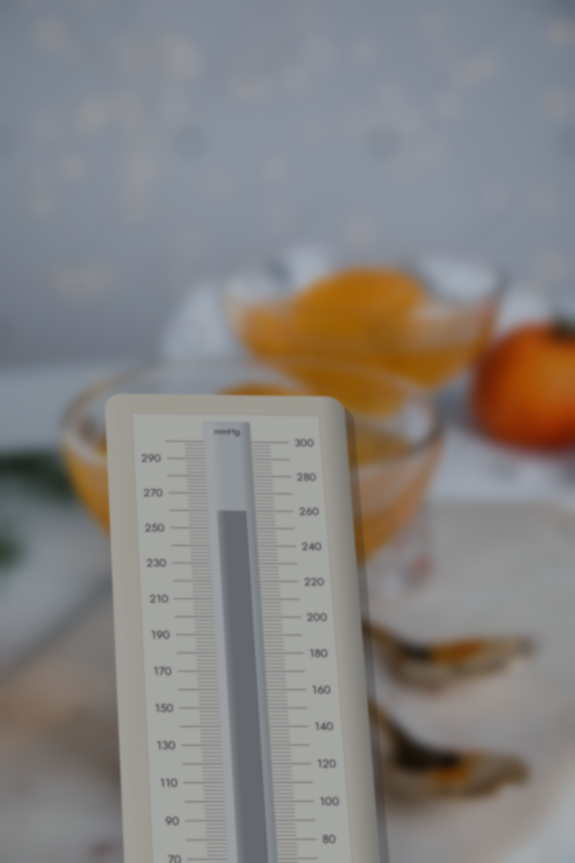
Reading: 260; mmHg
